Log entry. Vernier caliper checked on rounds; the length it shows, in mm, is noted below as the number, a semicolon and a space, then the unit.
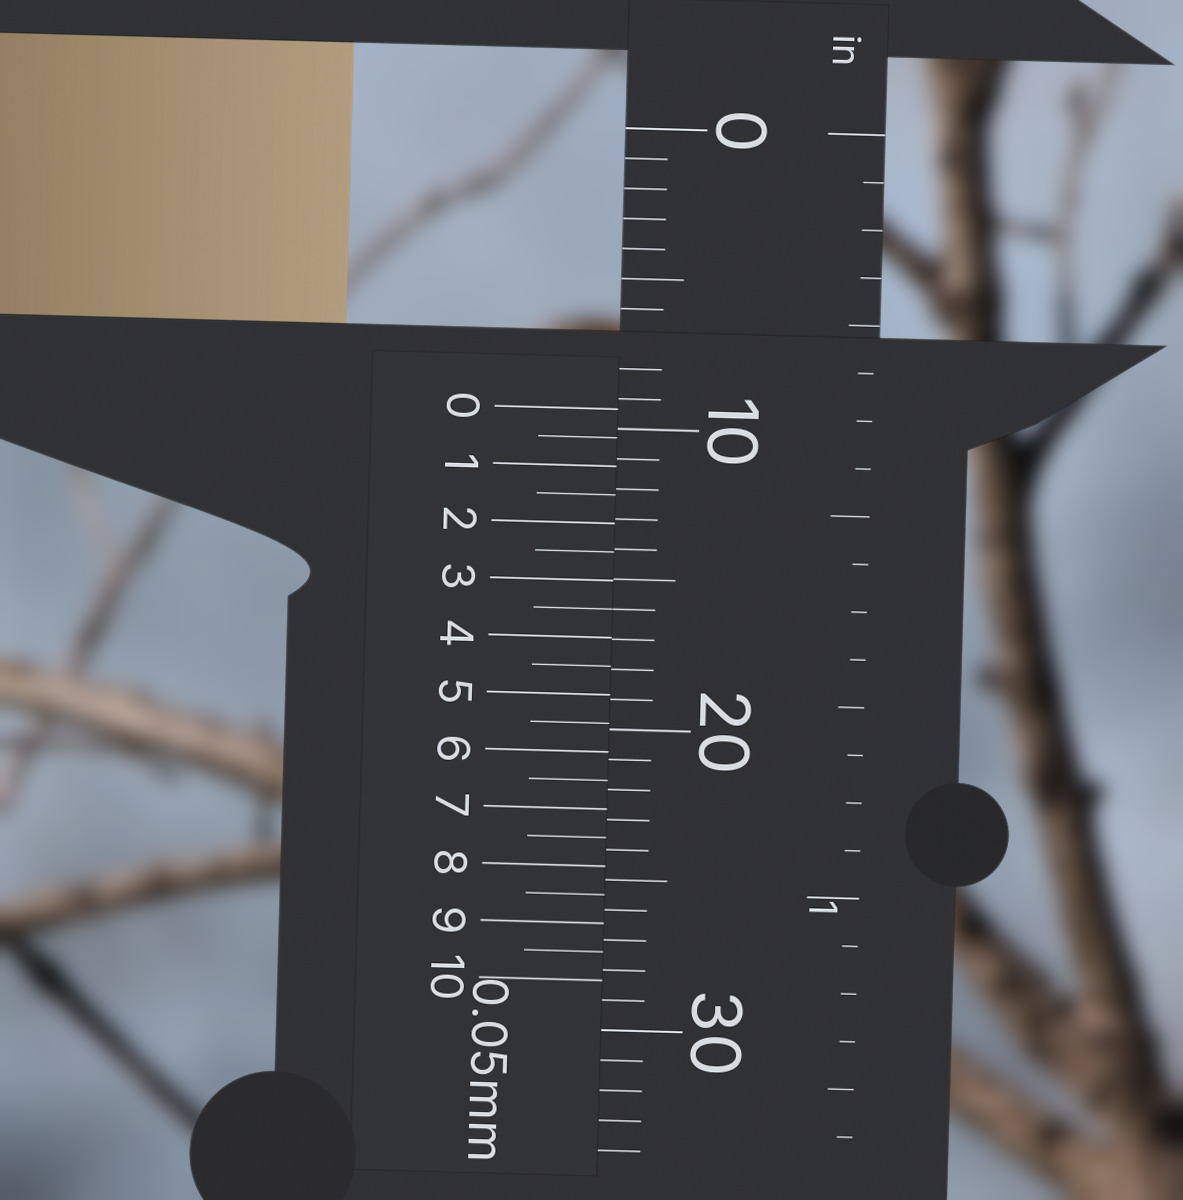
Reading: 9.35; mm
